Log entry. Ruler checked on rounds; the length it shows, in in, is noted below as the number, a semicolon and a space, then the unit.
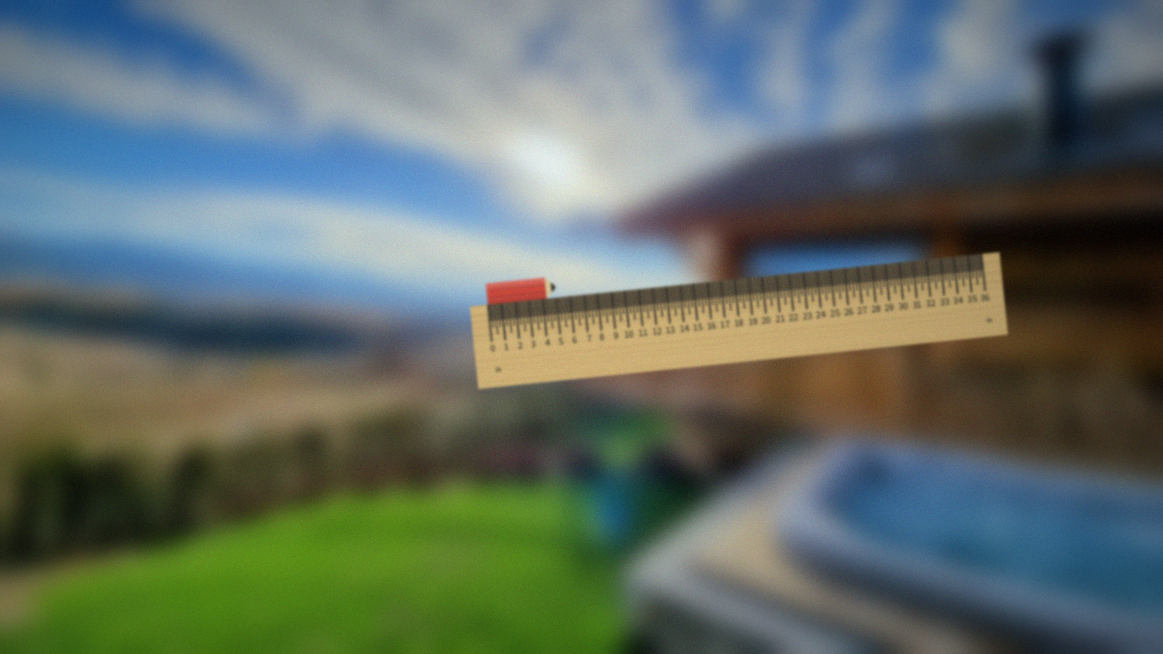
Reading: 5; in
